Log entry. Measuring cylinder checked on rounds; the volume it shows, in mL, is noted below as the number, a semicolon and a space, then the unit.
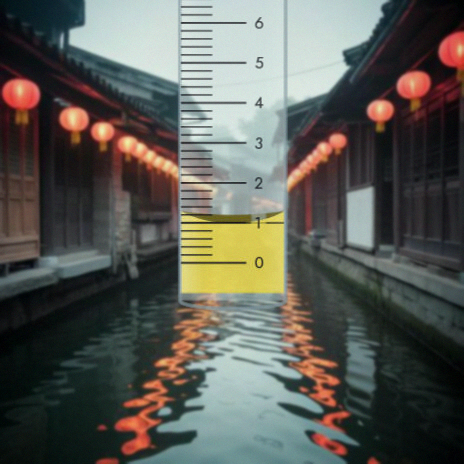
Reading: 1; mL
